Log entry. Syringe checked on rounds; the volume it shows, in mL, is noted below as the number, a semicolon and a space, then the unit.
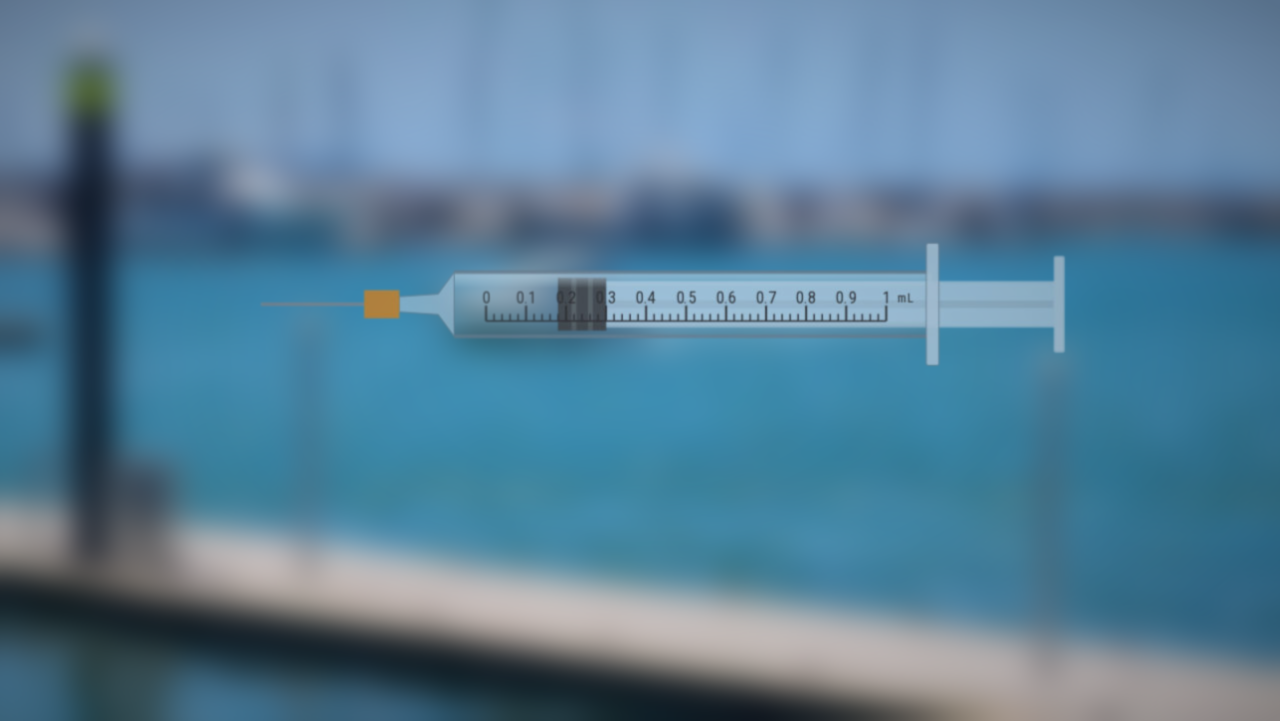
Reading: 0.18; mL
